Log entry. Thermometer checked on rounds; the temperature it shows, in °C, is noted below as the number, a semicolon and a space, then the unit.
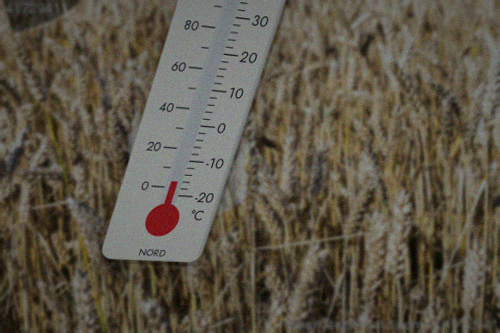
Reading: -16; °C
